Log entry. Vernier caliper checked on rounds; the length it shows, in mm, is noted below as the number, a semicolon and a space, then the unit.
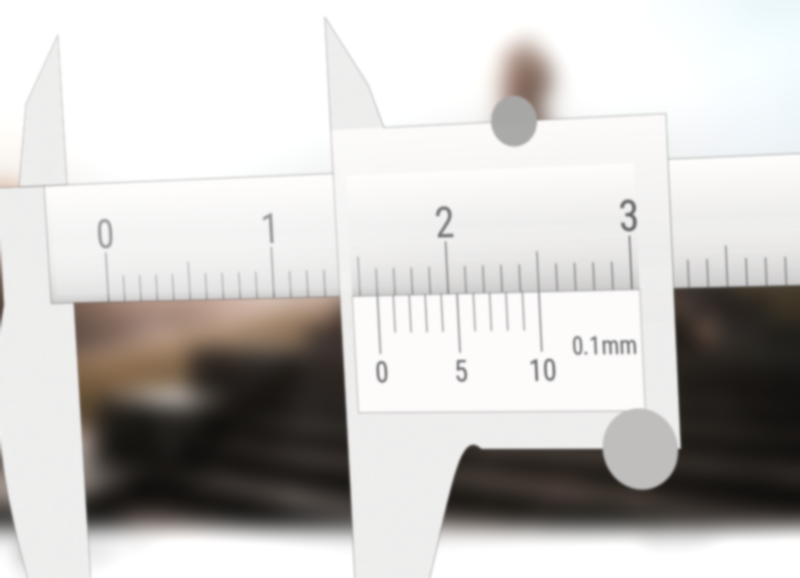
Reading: 16.0; mm
